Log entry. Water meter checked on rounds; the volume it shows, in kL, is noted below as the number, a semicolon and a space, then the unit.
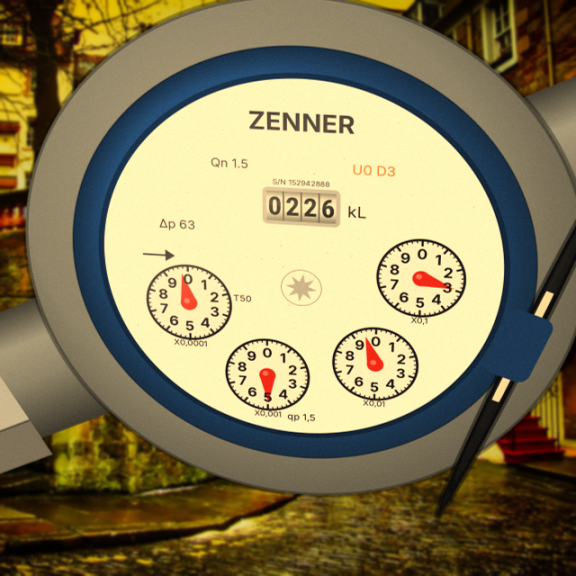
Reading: 226.2949; kL
